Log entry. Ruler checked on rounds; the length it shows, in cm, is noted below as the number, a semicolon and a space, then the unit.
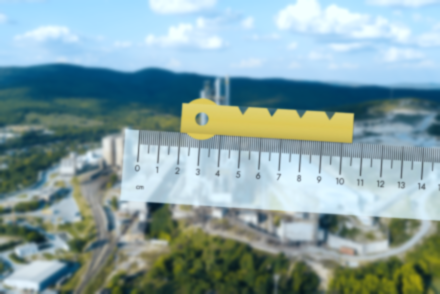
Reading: 8.5; cm
